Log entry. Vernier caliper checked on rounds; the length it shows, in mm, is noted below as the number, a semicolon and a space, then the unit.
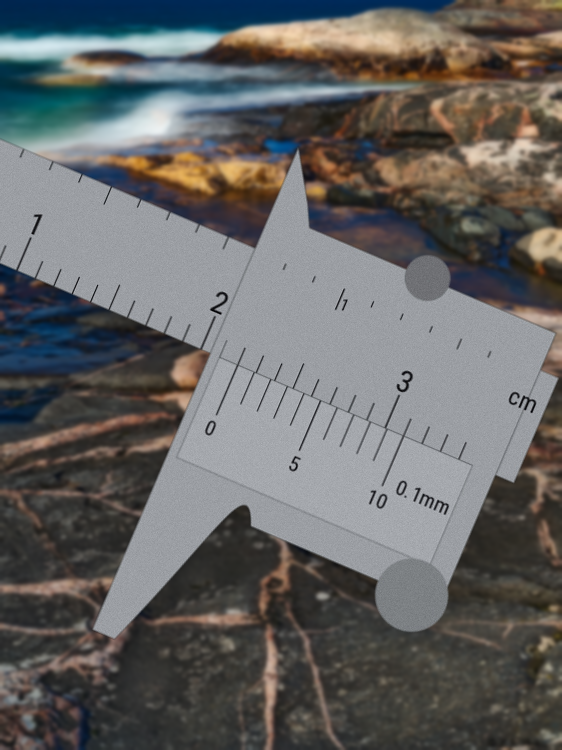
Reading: 22.0; mm
